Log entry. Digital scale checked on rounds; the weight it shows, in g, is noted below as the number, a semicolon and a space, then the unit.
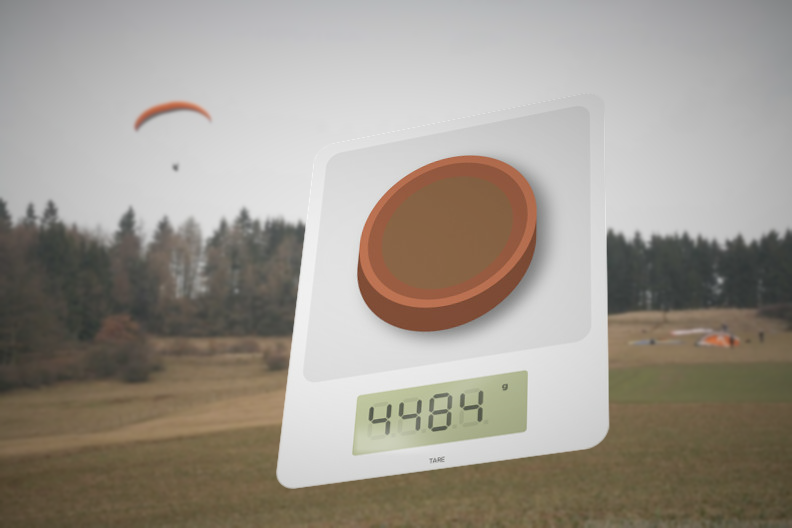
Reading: 4484; g
